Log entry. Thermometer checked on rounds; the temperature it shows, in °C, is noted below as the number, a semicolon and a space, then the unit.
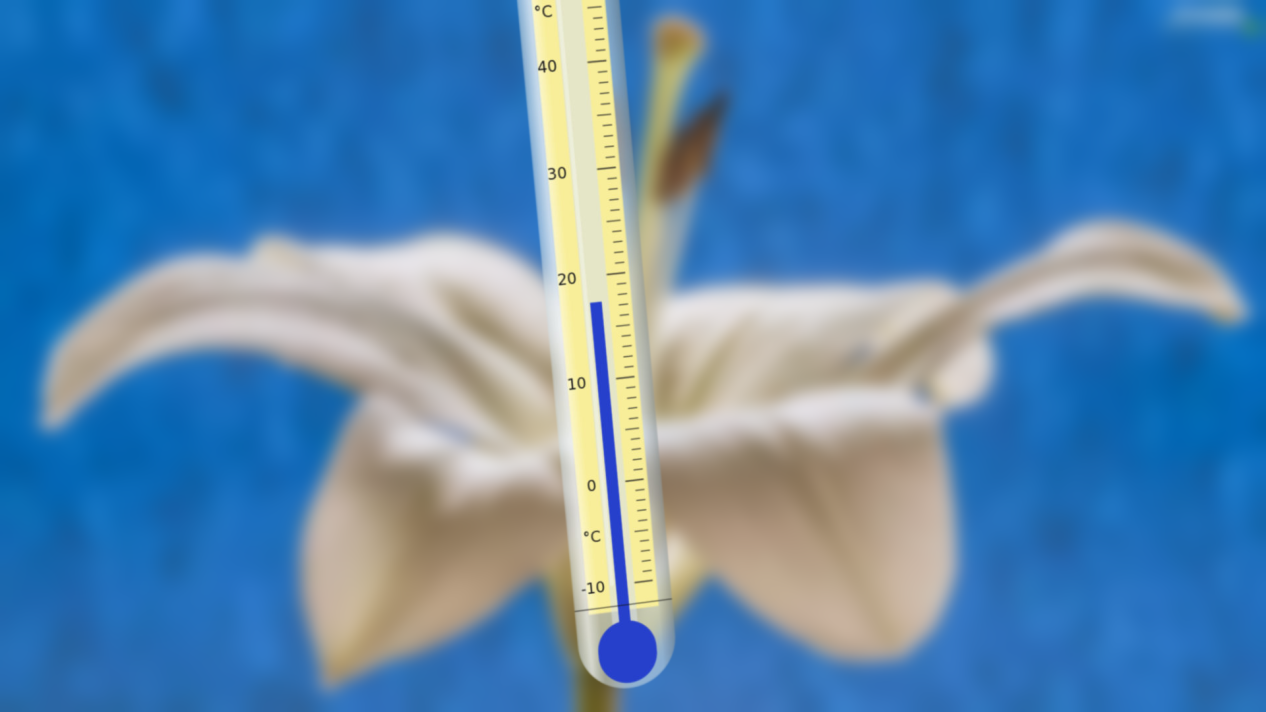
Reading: 17.5; °C
